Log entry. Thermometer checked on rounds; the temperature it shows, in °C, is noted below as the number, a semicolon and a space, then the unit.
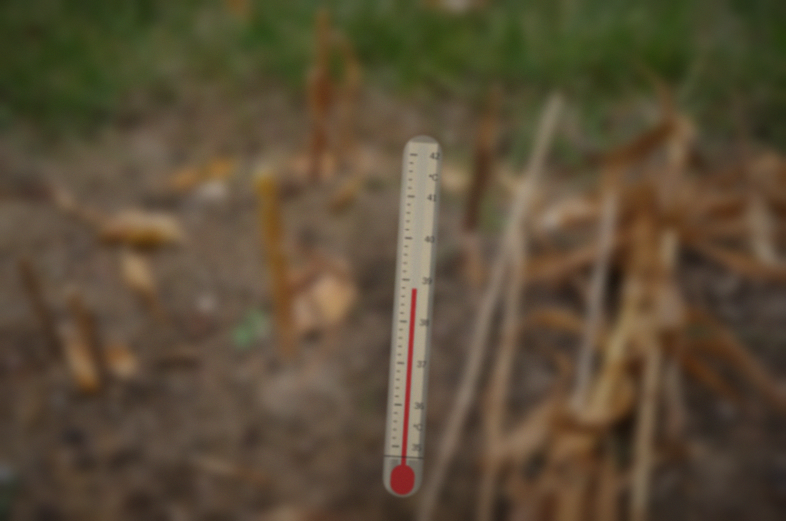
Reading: 38.8; °C
